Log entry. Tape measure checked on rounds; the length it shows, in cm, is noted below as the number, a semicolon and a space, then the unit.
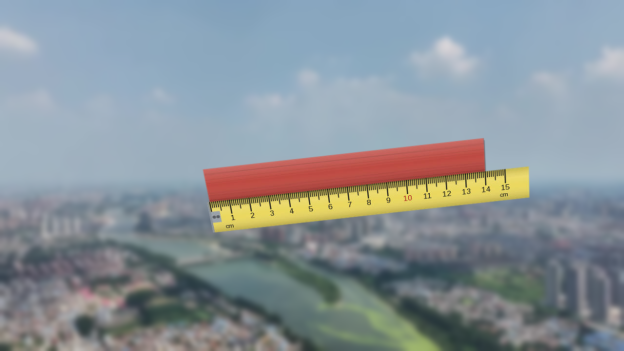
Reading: 14; cm
